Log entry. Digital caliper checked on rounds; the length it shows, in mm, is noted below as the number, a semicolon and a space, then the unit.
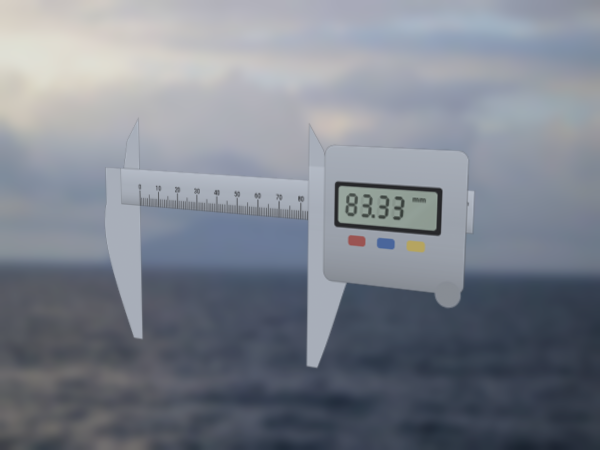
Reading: 83.33; mm
